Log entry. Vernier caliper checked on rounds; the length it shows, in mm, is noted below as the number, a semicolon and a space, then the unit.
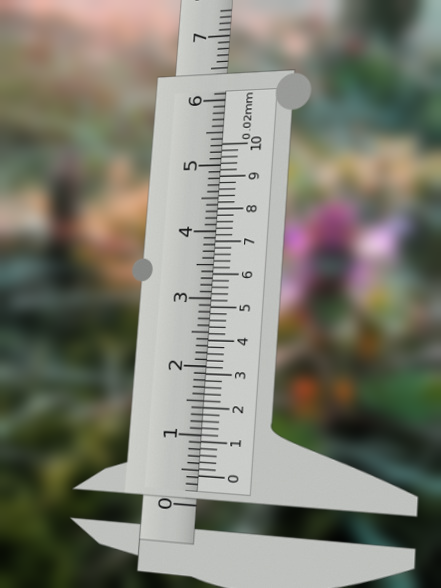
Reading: 4.2; mm
